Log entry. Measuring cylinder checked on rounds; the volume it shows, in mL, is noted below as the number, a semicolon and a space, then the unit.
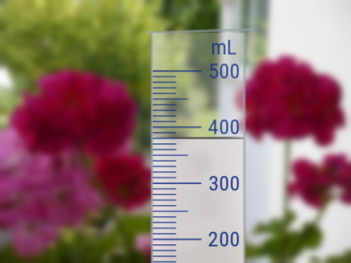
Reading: 380; mL
